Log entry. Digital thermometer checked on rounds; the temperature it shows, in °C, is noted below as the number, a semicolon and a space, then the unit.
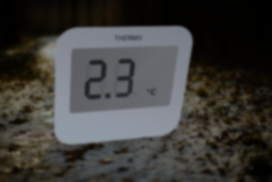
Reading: 2.3; °C
